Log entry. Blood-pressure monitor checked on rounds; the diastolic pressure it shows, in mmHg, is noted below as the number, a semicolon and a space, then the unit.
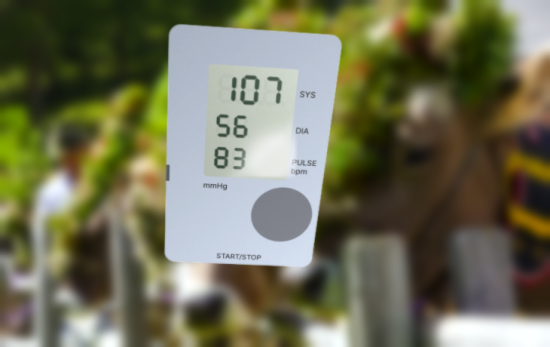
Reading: 56; mmHg
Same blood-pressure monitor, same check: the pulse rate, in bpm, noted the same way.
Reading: 83; bpm
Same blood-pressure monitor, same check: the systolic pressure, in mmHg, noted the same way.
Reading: 107; mmHg
